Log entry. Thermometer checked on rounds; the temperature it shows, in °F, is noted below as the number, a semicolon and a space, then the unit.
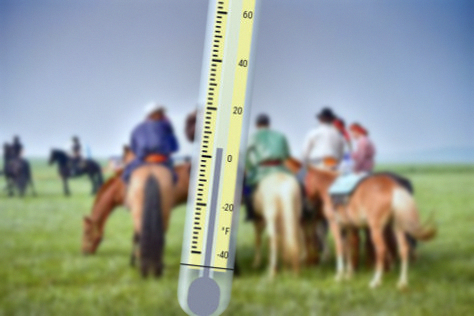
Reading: 4; °F
